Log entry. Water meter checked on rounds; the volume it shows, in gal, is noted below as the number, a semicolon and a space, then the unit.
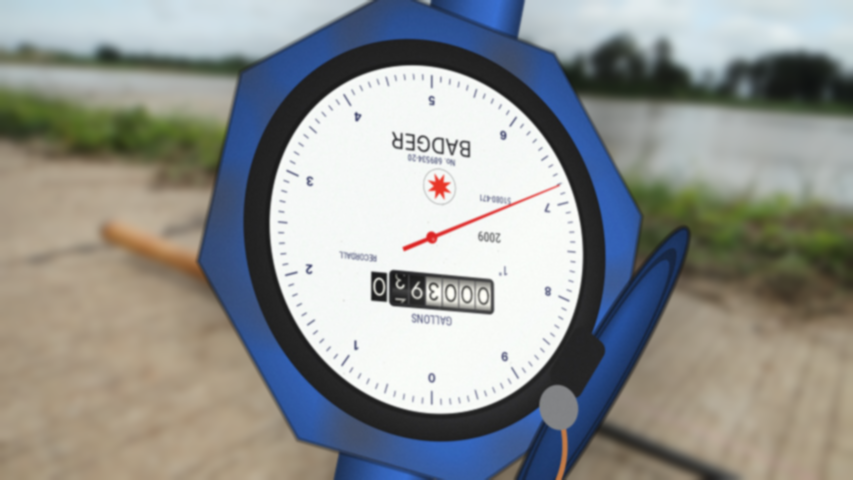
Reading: 3926.8; gal
